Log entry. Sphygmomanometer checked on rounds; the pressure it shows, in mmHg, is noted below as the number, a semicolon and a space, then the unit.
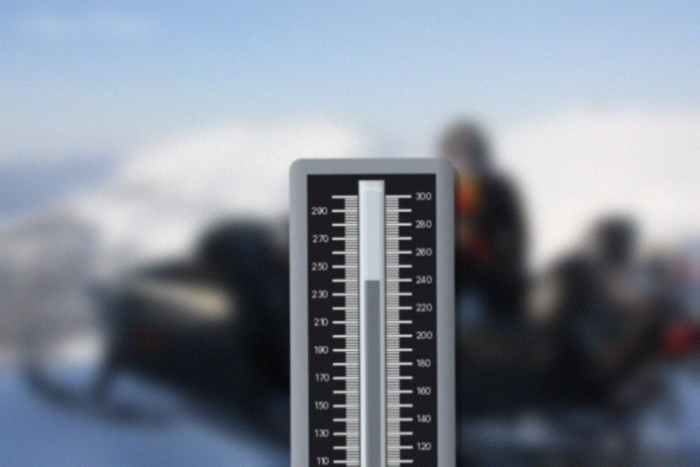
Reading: 240; mmHg
